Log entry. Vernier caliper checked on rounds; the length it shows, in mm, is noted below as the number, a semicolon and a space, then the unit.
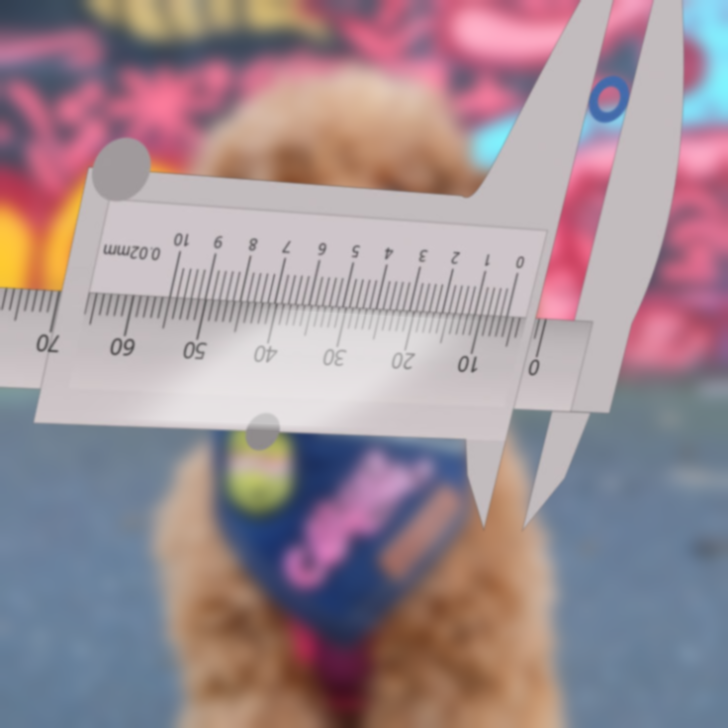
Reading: 6.0; mm
